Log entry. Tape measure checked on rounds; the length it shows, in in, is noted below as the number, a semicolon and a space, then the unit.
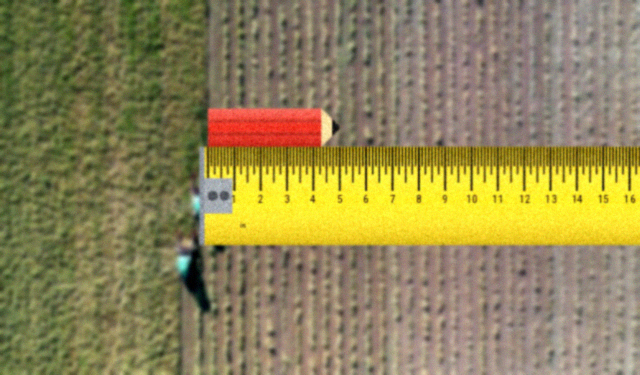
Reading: 5; in
